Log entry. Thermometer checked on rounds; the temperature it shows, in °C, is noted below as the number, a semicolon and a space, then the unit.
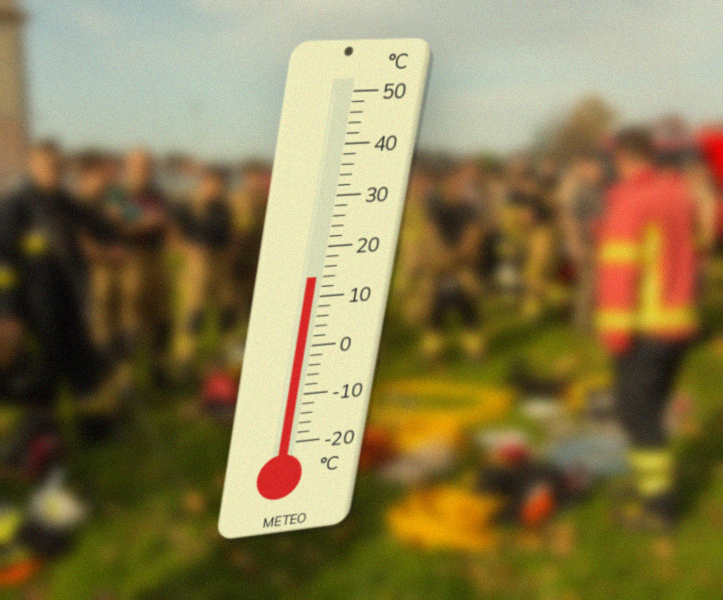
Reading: 14; °C
